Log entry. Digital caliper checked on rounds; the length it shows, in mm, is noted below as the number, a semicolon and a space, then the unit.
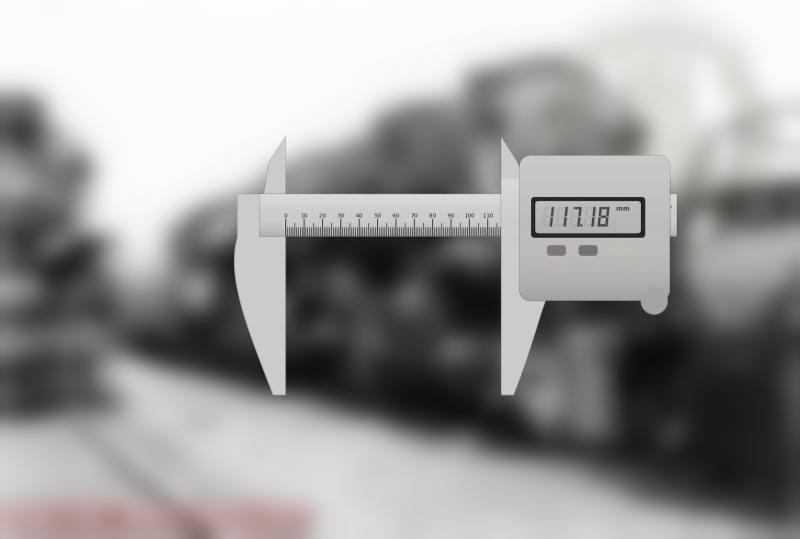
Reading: 117.18; mm
